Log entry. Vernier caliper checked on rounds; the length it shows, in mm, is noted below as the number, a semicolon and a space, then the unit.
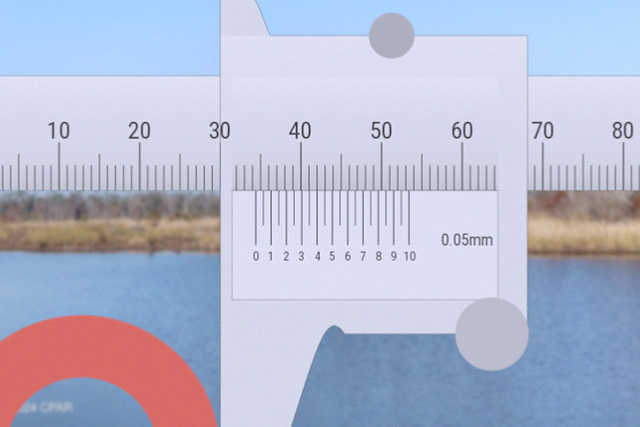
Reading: 34.4; mm
